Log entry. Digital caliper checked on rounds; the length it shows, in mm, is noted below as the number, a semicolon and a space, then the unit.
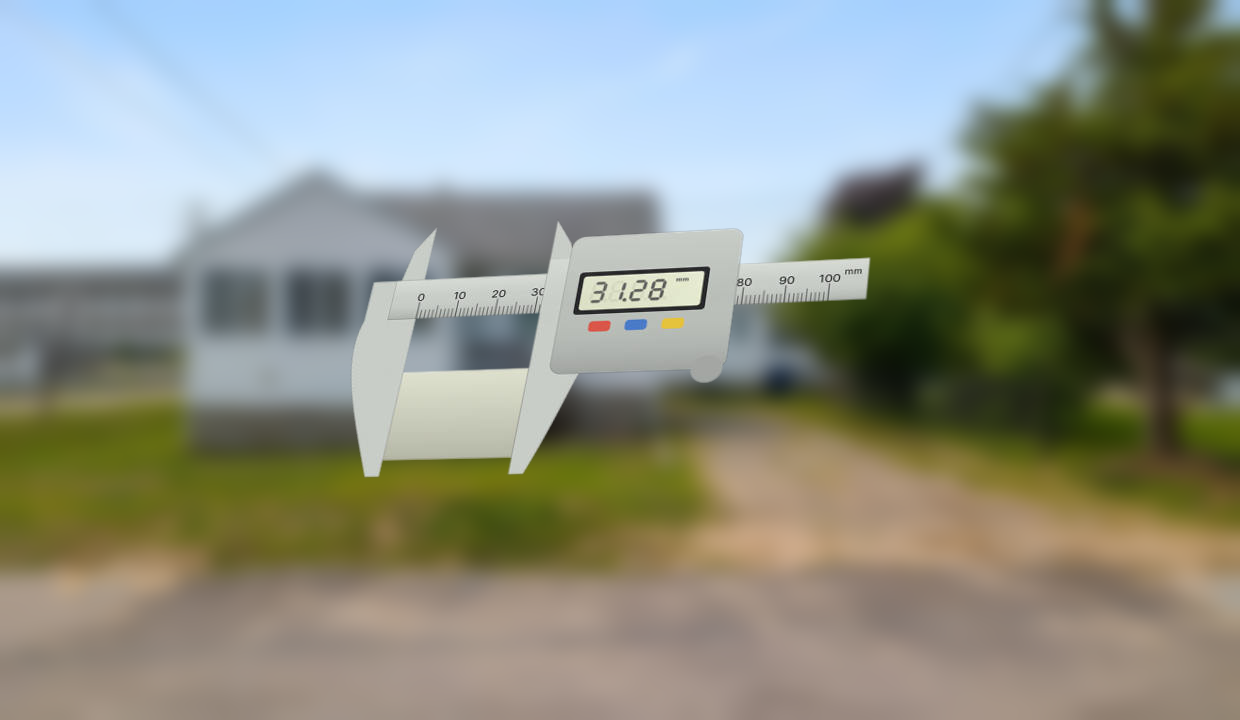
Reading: 31.28; mm
